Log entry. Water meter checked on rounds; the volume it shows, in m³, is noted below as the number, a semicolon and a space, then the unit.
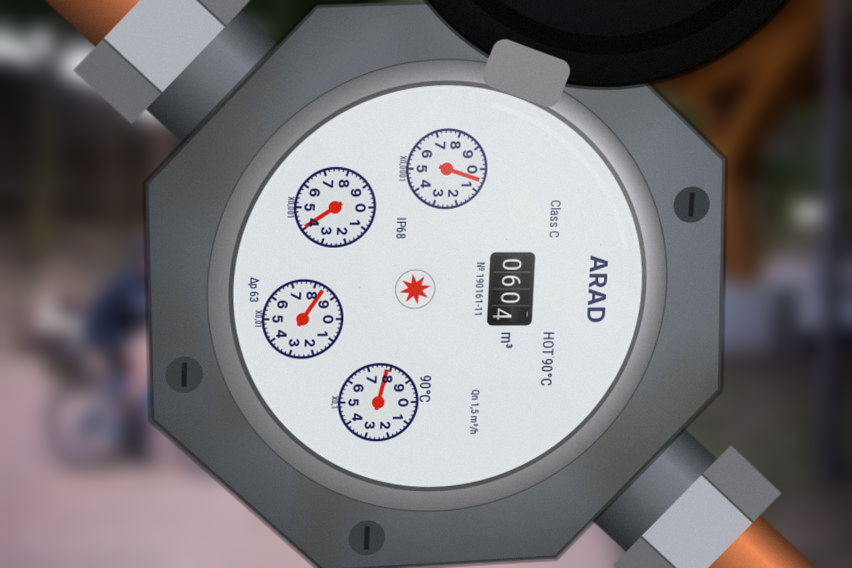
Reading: 603.7840; m³
